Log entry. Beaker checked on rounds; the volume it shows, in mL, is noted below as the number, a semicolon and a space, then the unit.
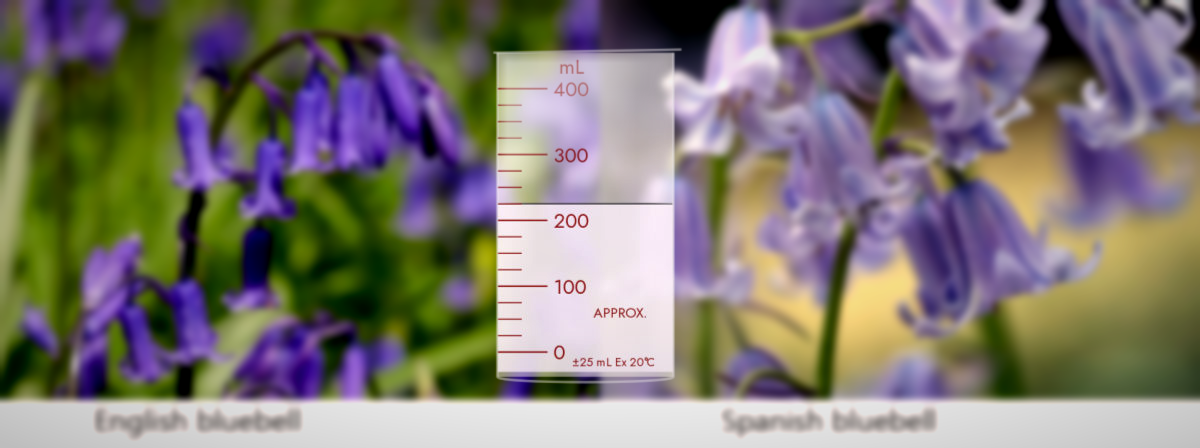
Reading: 225; mL
